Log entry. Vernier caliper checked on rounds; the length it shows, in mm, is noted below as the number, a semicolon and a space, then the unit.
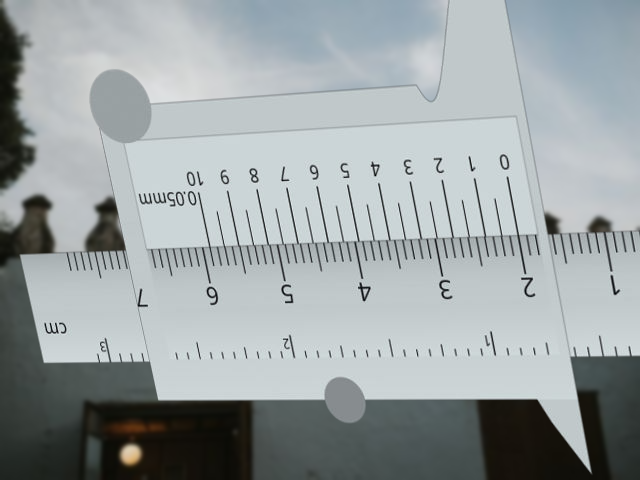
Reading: 20.0; mm
